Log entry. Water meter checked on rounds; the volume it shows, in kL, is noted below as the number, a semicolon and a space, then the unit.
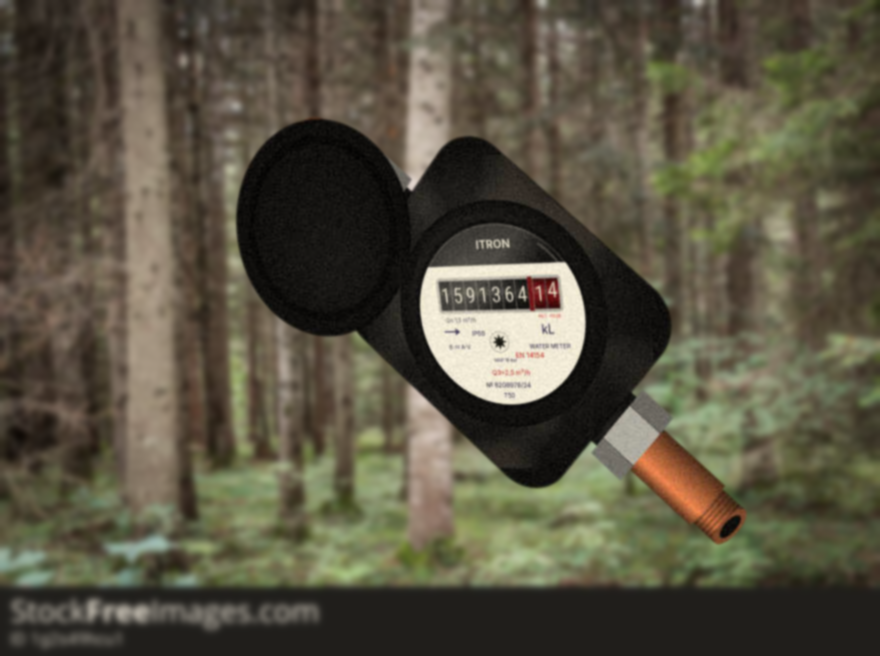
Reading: 1591364.14; kL
